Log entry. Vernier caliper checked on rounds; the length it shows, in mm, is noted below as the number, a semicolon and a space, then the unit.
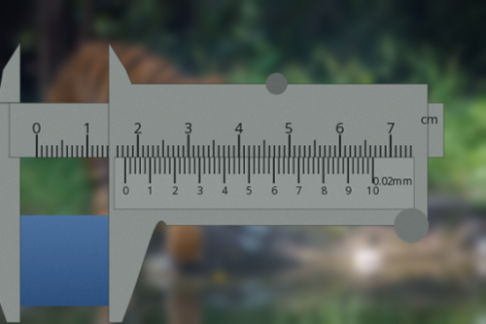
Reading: 17.5; mm
